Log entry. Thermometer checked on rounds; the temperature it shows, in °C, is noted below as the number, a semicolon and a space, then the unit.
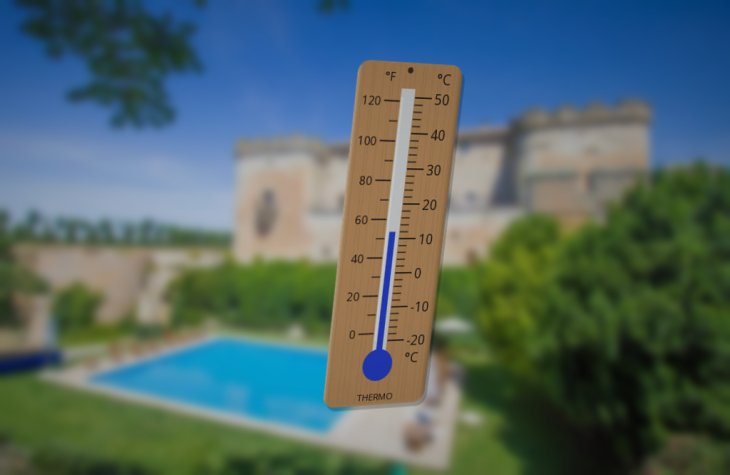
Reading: 12; °C
